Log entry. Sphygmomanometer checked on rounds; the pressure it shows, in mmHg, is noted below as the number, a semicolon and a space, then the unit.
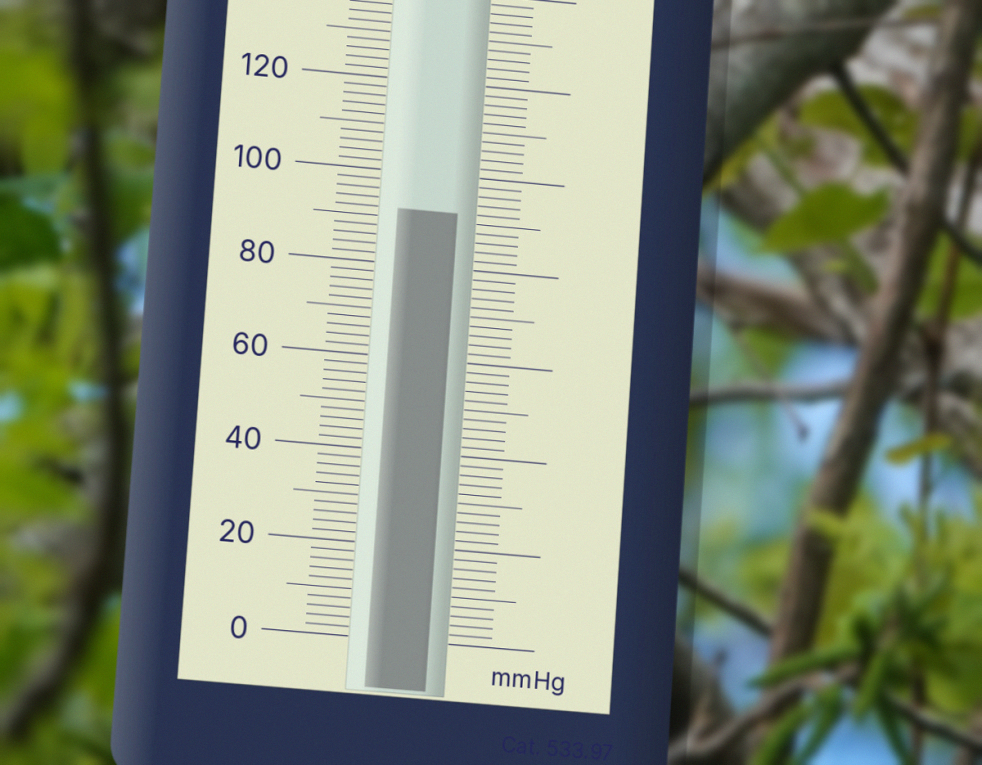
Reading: 92; mmHg
